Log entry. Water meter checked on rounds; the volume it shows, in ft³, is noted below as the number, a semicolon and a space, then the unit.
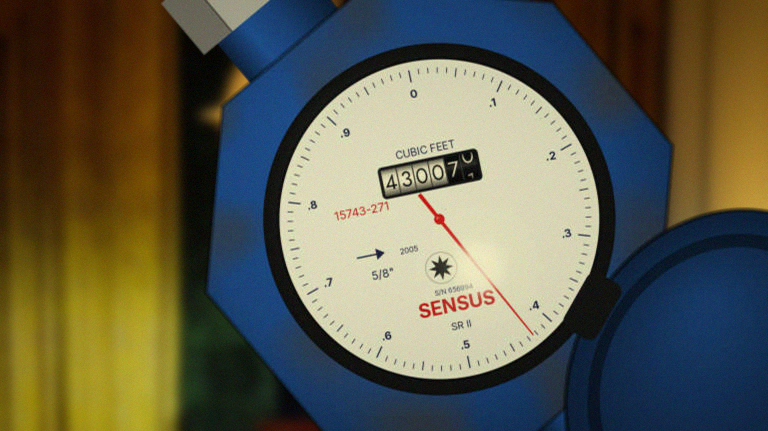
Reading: 430070.42; ft³
